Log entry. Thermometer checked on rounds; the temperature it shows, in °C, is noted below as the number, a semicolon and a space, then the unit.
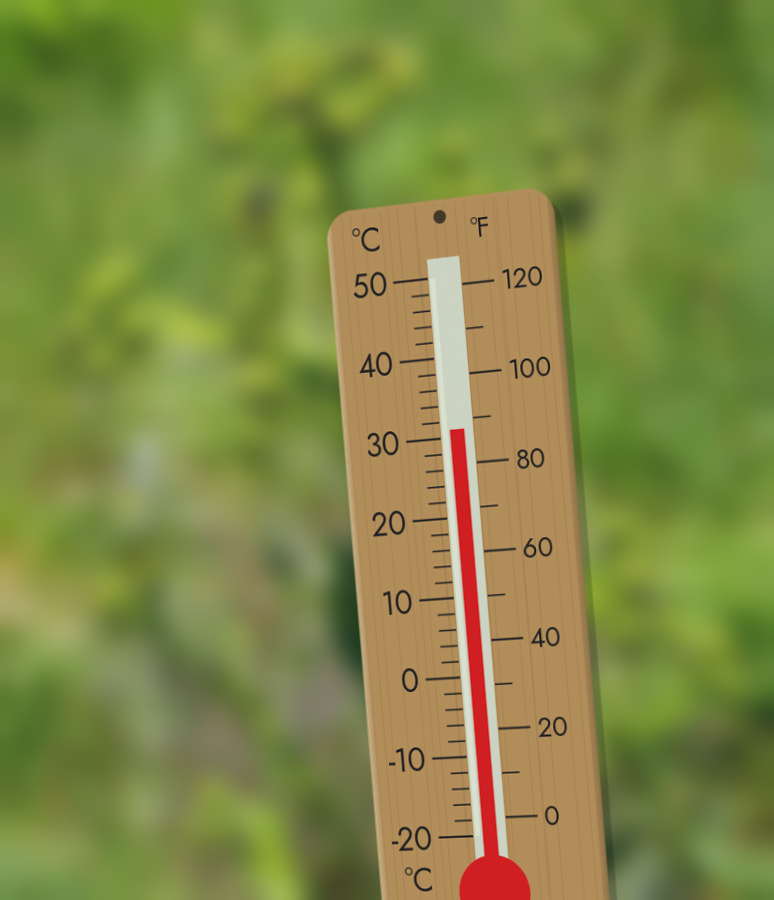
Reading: 31; °C
